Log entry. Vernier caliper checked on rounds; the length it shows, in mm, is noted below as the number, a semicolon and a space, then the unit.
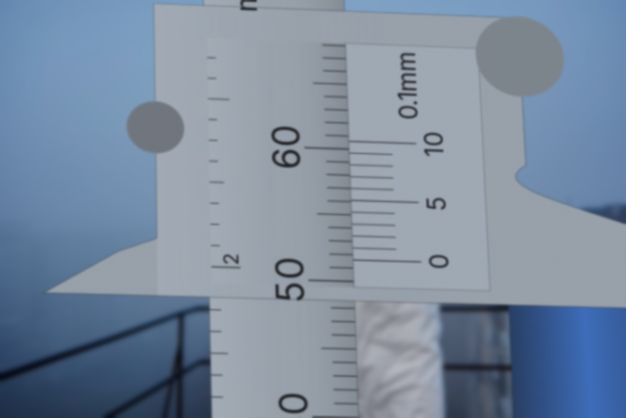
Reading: 51.6; mm
